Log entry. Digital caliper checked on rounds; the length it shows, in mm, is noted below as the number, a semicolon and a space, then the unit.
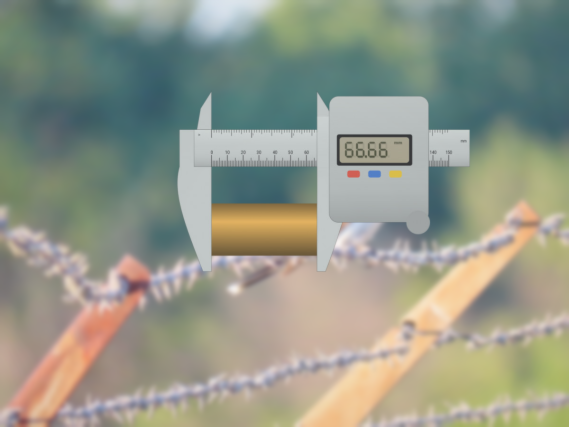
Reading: 66.66; mm
